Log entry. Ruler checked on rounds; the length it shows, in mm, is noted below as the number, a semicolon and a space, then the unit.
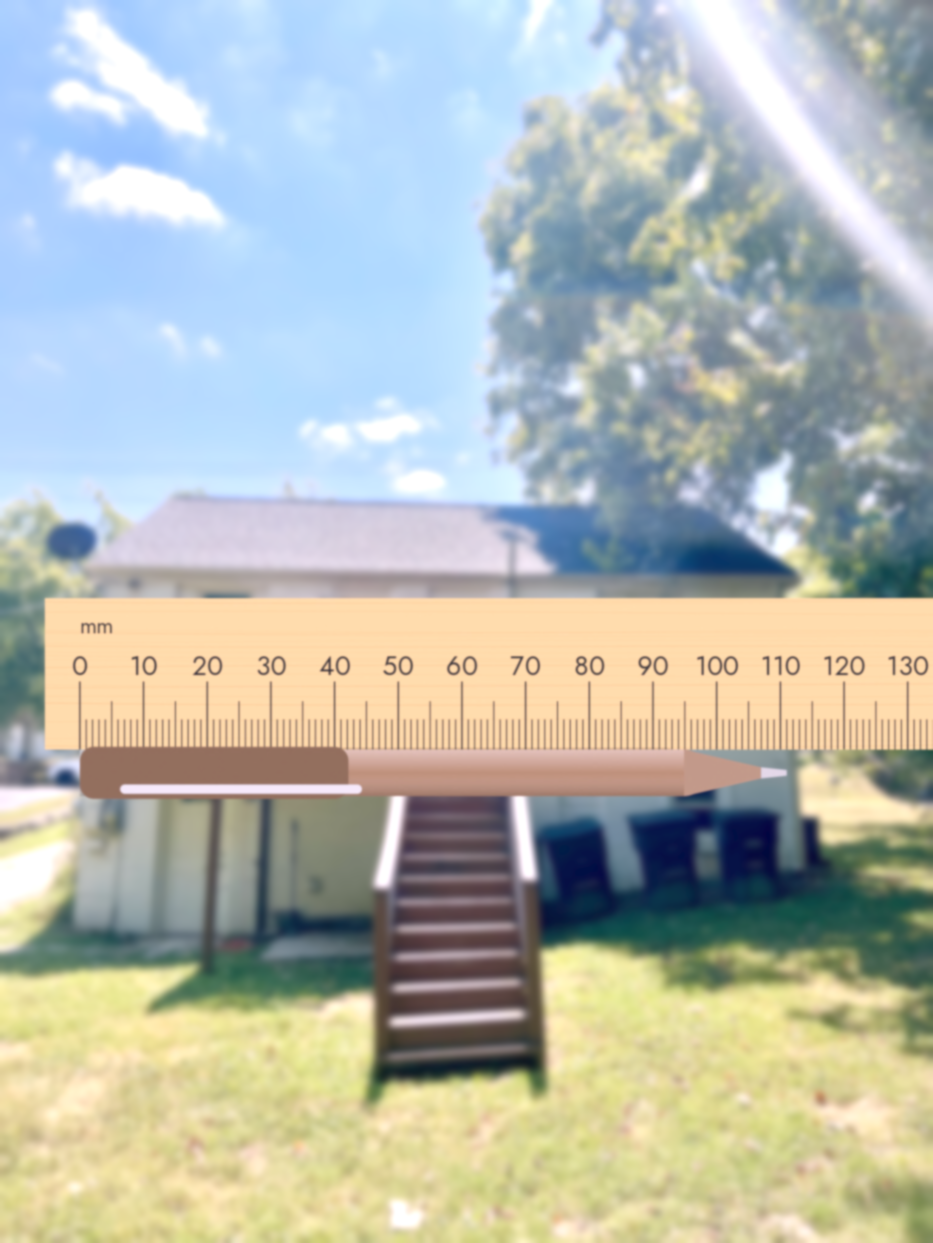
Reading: 111; mm
